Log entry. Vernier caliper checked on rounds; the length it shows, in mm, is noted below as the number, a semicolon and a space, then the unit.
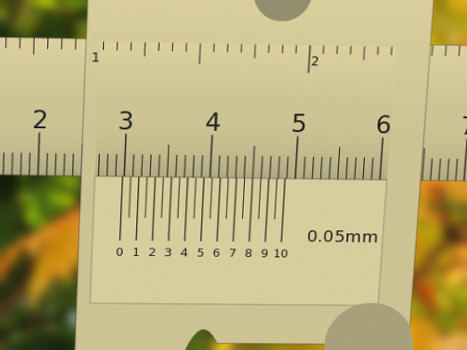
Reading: 29.8; mm
